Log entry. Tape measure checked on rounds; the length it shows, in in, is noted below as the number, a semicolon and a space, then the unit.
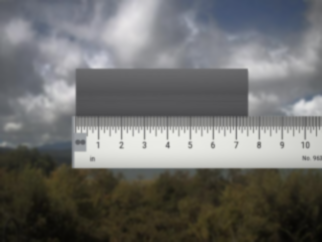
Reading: 7.5; in
